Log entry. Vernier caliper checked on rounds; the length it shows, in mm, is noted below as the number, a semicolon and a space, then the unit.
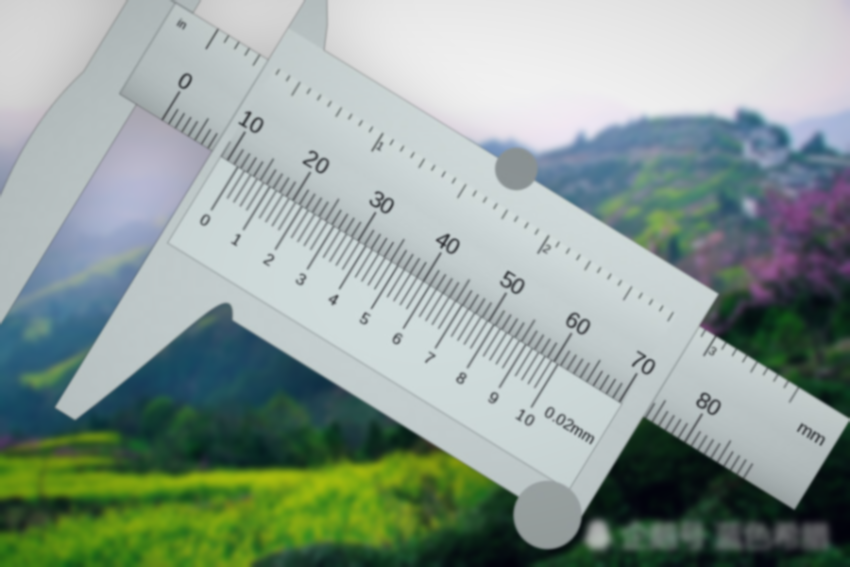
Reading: 11.6; mm
